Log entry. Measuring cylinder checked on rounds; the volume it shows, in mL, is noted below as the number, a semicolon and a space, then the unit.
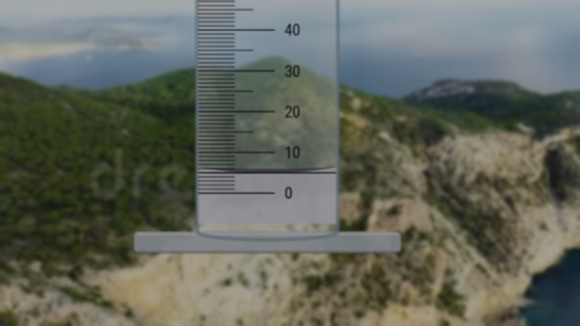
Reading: 5; mL
